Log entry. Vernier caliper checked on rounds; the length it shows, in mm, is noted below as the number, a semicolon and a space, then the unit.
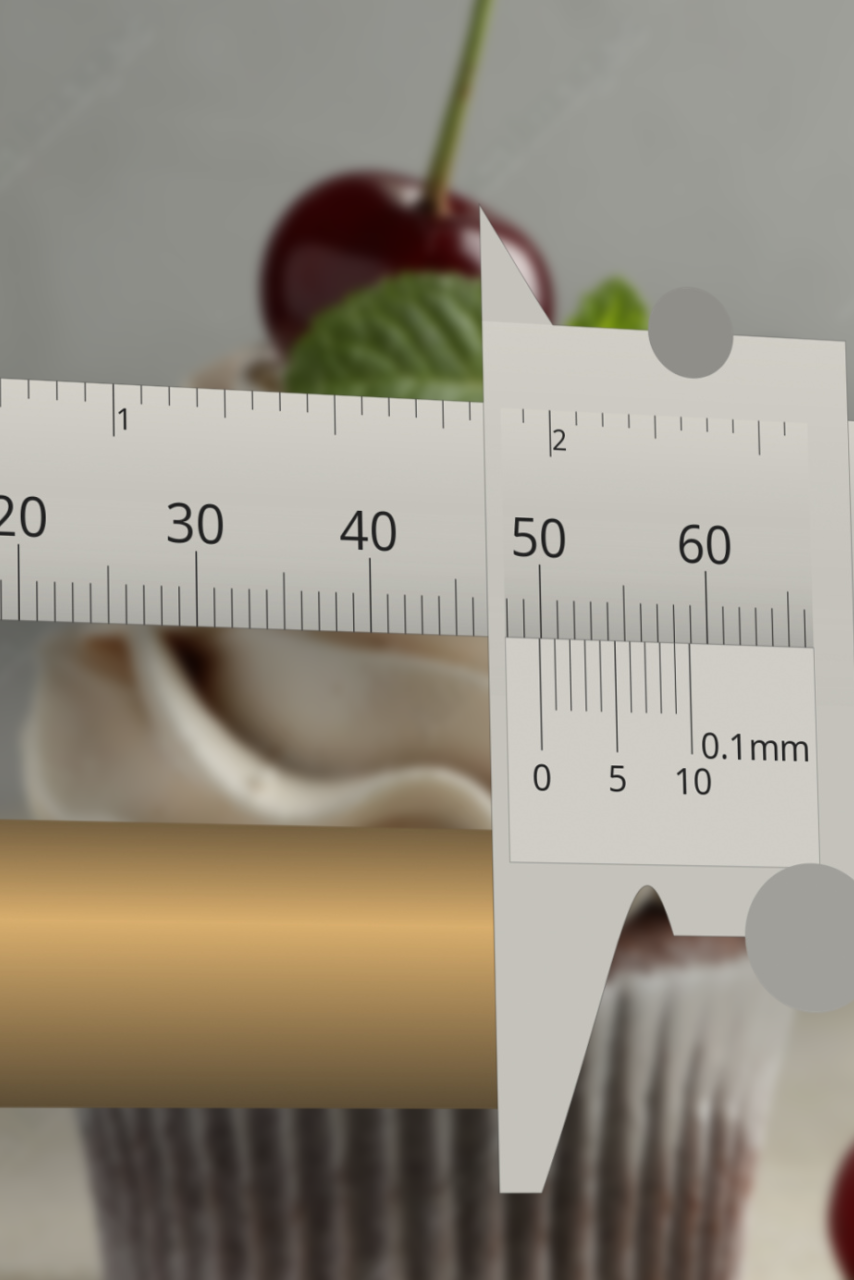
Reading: 49.9; mm
